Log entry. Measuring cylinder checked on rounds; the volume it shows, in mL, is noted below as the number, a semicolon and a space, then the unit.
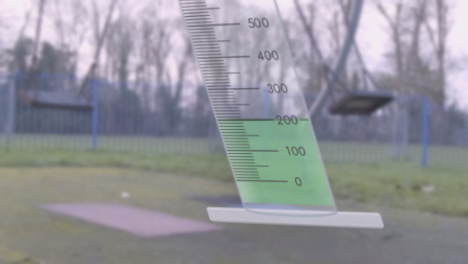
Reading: 200; mL
